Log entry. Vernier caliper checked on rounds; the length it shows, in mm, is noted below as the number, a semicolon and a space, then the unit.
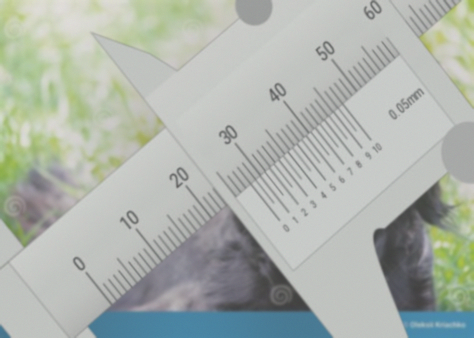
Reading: 28.0; mm
